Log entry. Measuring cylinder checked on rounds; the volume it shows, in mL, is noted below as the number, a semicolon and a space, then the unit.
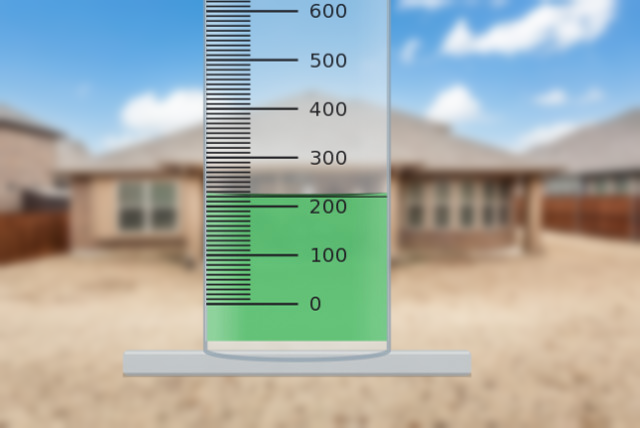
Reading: 220; mL
